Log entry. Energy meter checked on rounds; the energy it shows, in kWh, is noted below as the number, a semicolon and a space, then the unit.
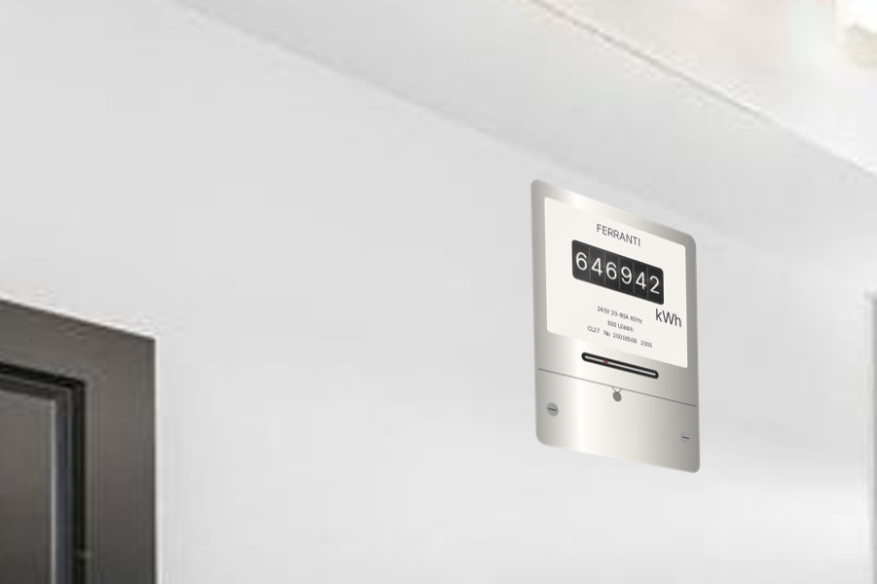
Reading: 646942; kWh
